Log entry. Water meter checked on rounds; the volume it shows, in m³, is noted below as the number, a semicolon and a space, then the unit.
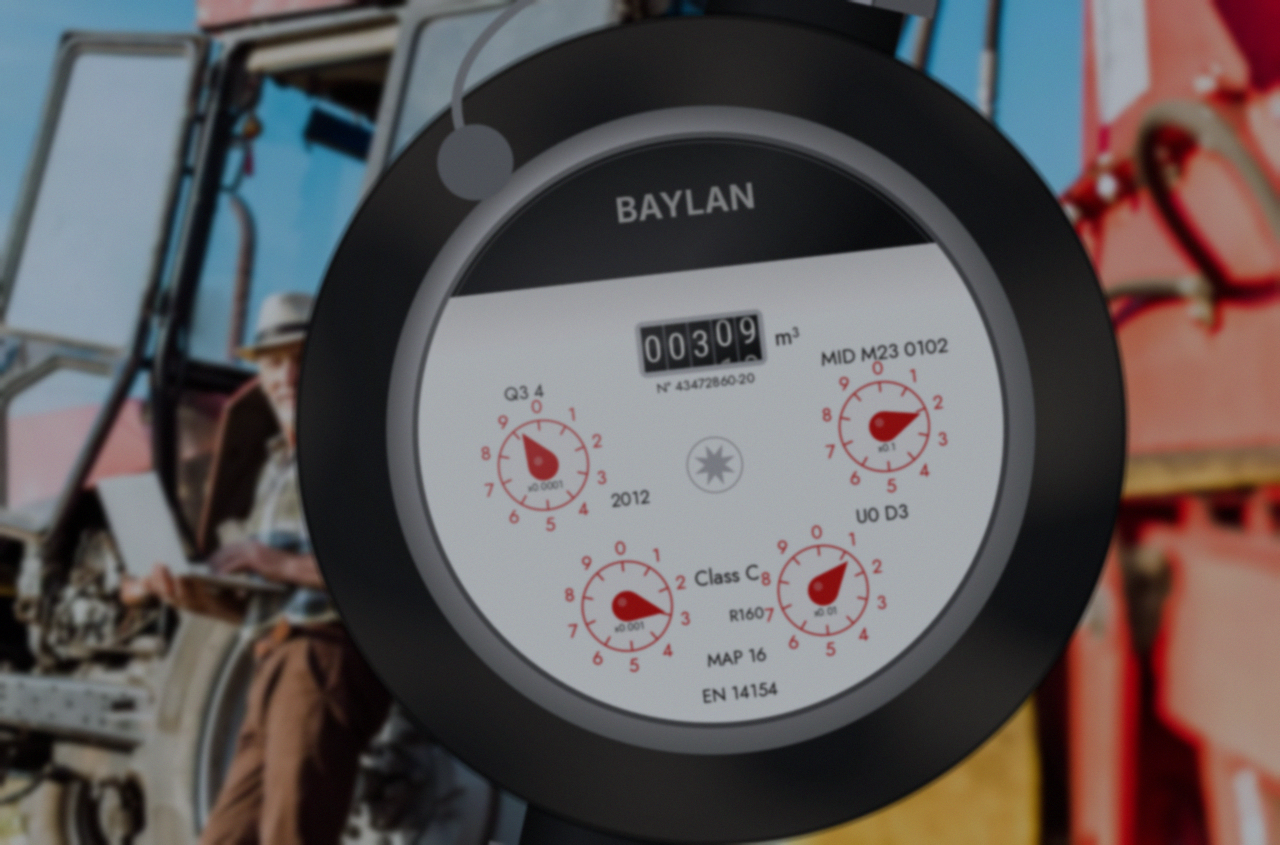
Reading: 309.2129; m³
